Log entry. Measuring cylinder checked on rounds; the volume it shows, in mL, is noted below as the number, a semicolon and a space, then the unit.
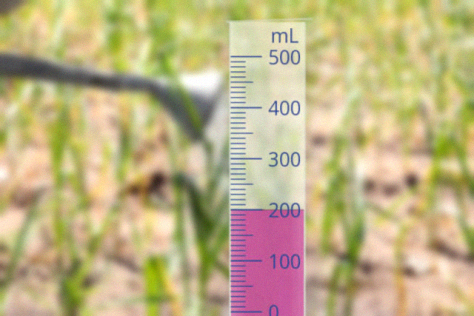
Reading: 200; mL
